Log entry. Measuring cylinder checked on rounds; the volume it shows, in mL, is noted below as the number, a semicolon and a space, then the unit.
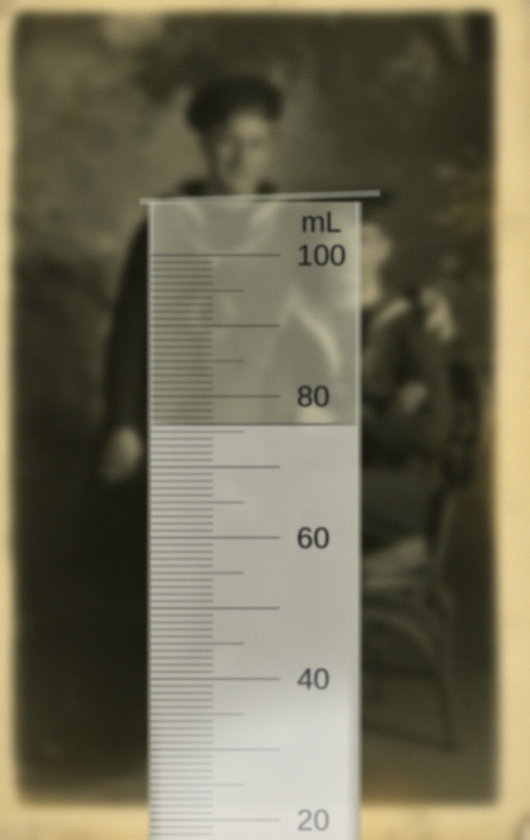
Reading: 76; mL
